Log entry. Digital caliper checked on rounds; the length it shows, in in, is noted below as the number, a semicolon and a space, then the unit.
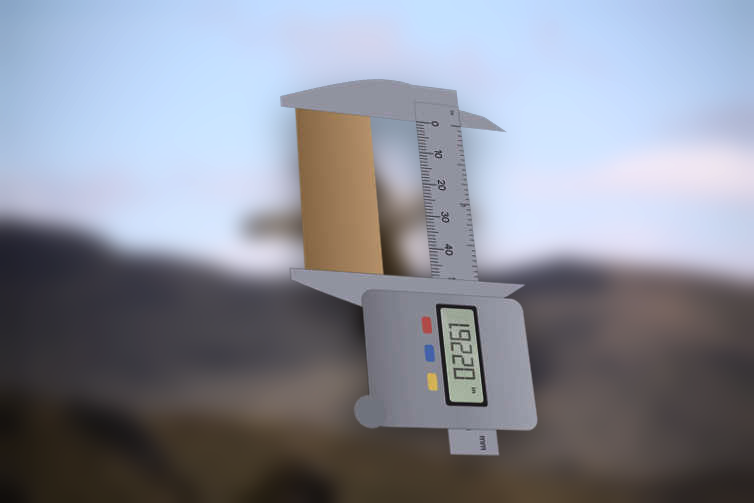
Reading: 1.9220; in
